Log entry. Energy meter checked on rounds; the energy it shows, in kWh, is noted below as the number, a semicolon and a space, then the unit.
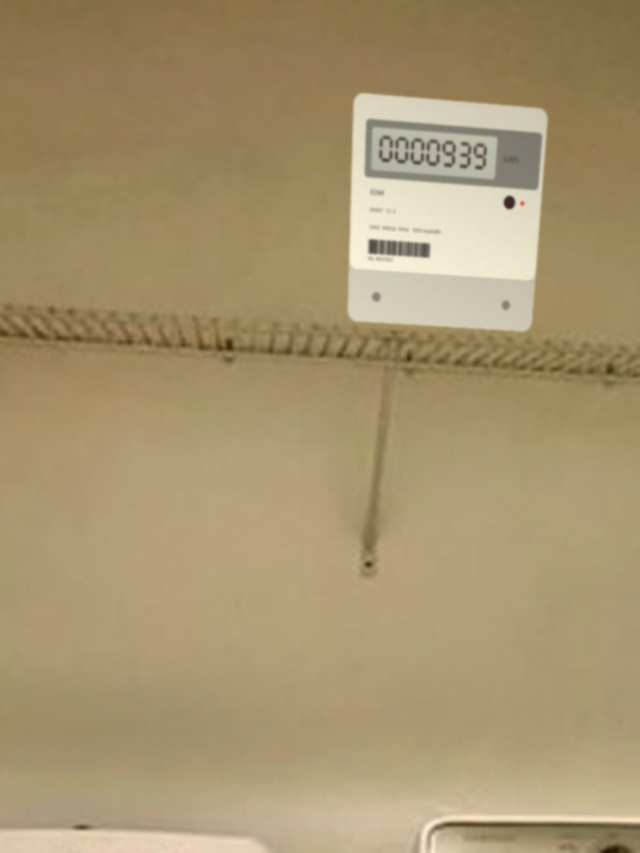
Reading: 939; kWh
